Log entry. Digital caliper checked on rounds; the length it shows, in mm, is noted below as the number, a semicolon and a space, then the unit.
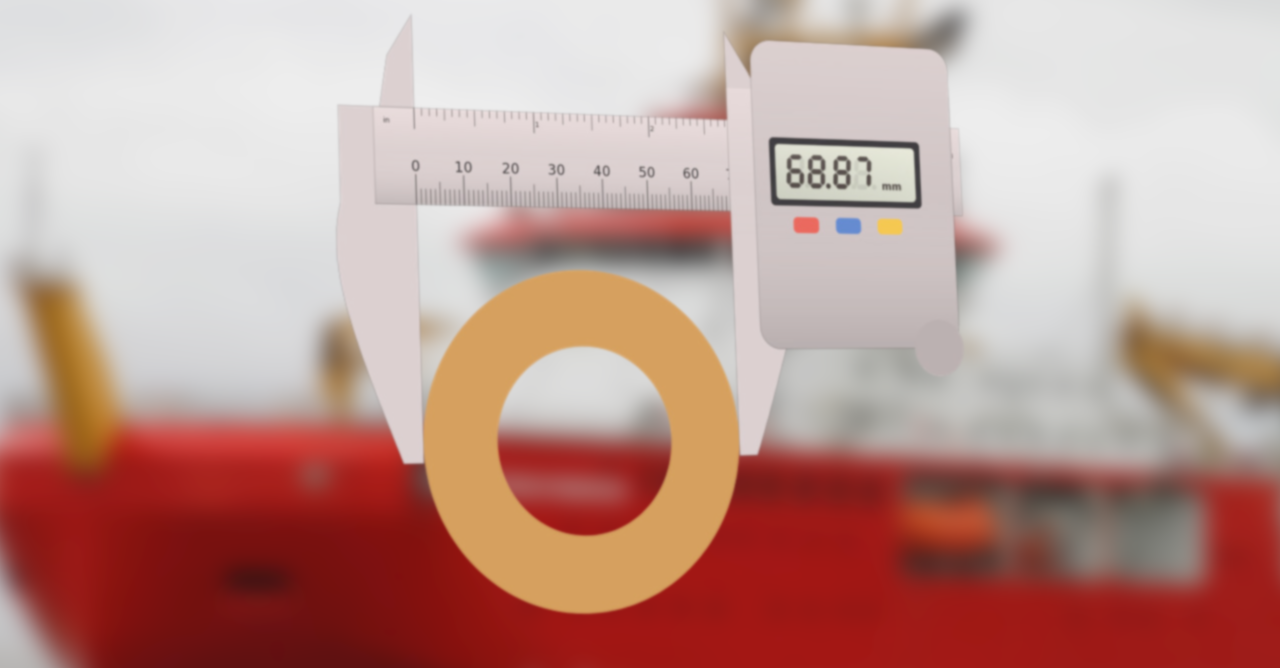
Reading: 68.87; mm
